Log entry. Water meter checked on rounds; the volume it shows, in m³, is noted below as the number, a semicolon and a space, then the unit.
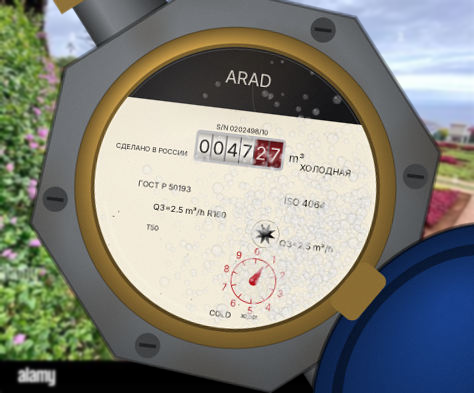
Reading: 47.270; m³
